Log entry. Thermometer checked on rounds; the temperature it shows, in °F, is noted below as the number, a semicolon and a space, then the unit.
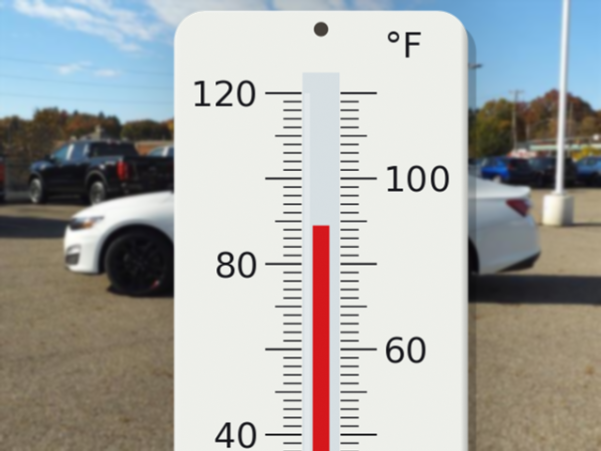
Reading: 89; °F
